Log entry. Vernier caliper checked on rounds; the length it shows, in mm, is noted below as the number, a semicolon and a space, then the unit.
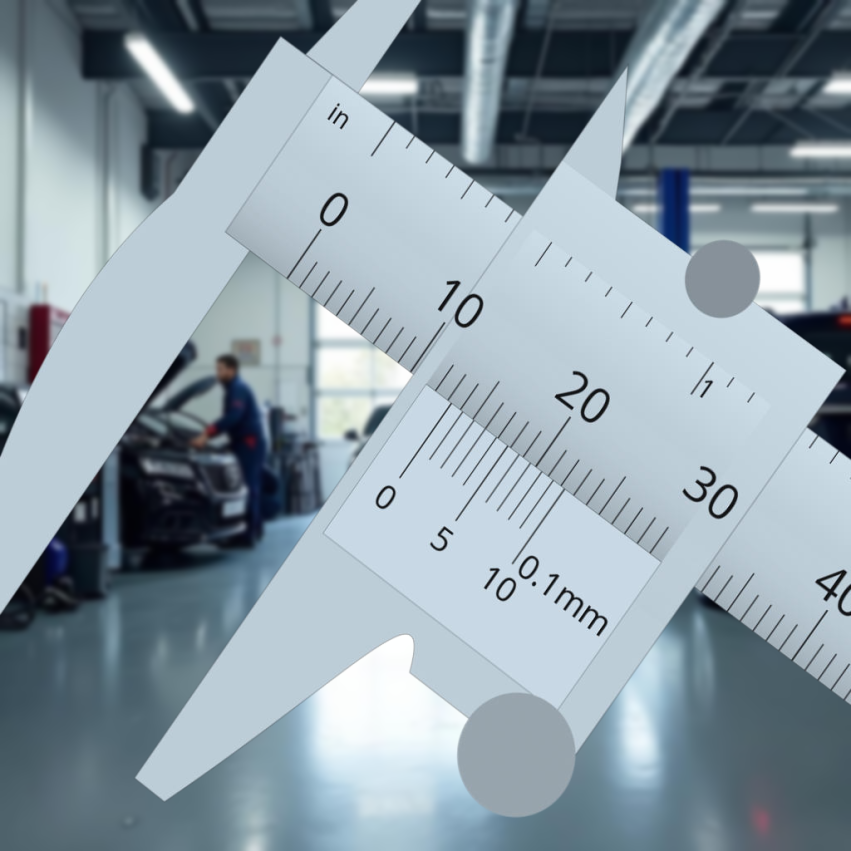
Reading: 13.3; mm
